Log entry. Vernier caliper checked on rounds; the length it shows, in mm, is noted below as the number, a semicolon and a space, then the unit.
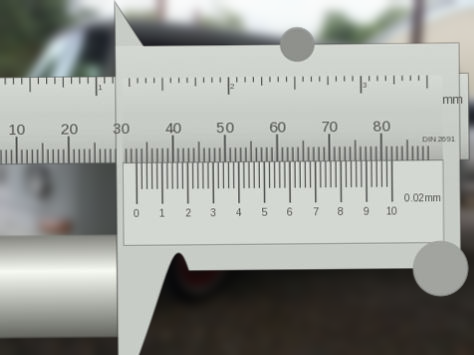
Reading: 33.0; mm
